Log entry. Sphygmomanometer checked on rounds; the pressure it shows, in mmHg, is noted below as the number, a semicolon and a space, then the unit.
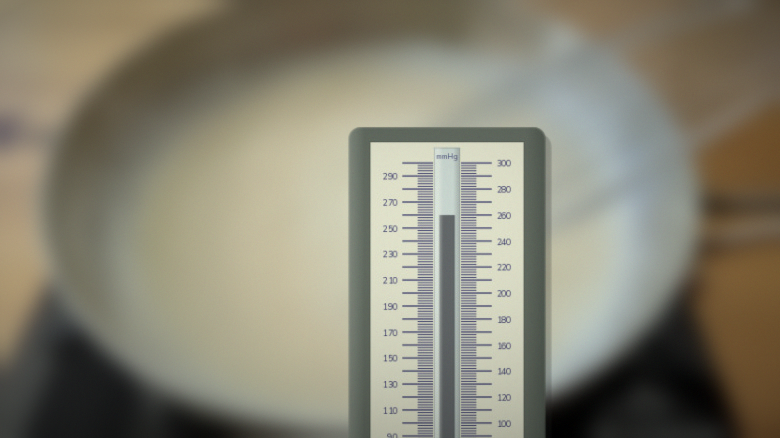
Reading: 260; mmHg
